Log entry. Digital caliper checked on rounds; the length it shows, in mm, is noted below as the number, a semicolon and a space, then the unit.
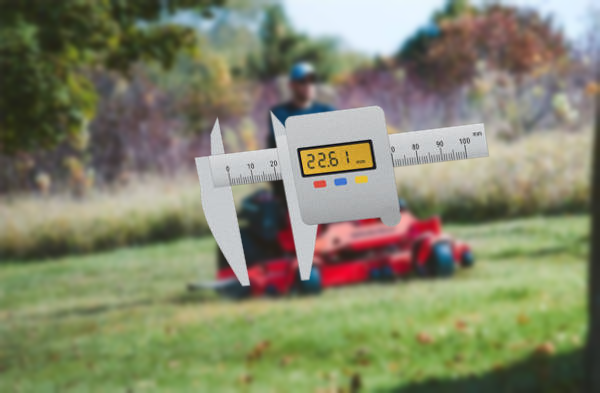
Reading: 22.61; mm
